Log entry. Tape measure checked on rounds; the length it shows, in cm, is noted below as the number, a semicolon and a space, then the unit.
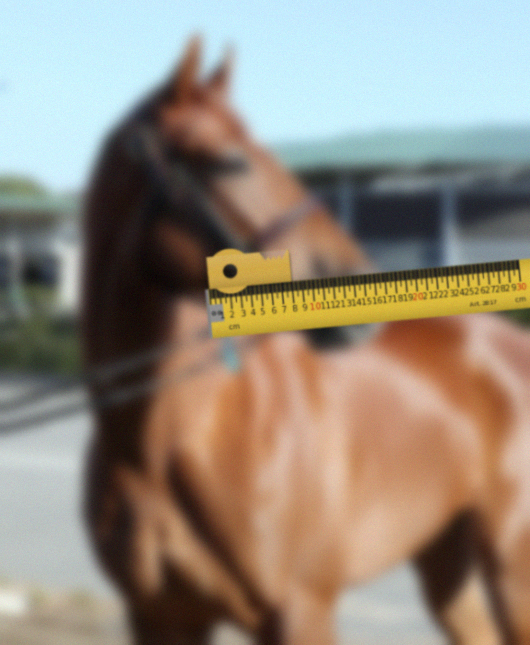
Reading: 8; cm
